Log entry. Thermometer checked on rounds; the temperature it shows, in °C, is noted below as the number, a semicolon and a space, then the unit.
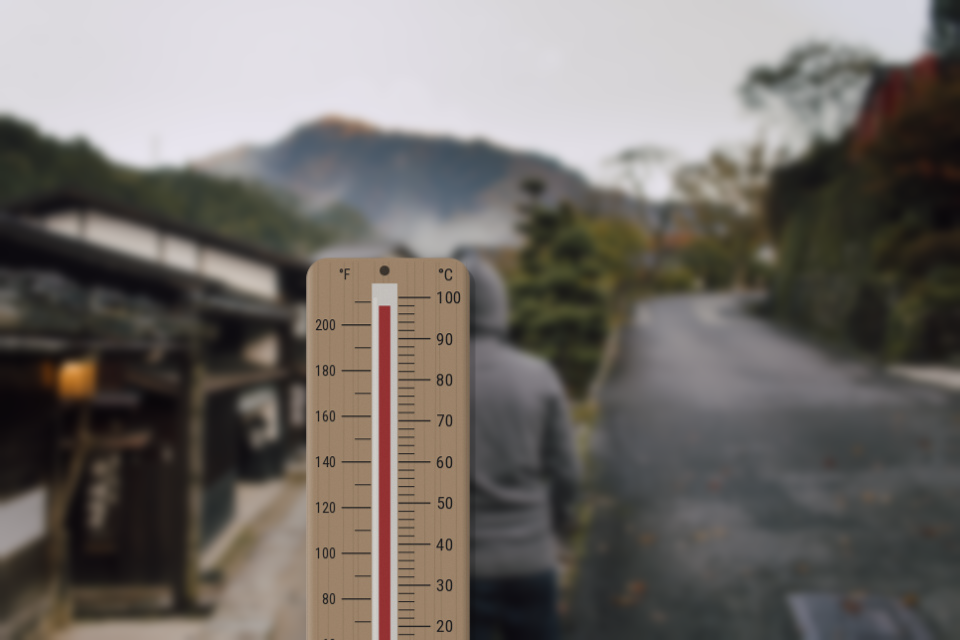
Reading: 98; °C
